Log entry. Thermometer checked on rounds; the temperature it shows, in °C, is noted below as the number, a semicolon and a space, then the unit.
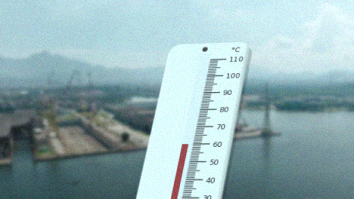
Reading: 60; °C
